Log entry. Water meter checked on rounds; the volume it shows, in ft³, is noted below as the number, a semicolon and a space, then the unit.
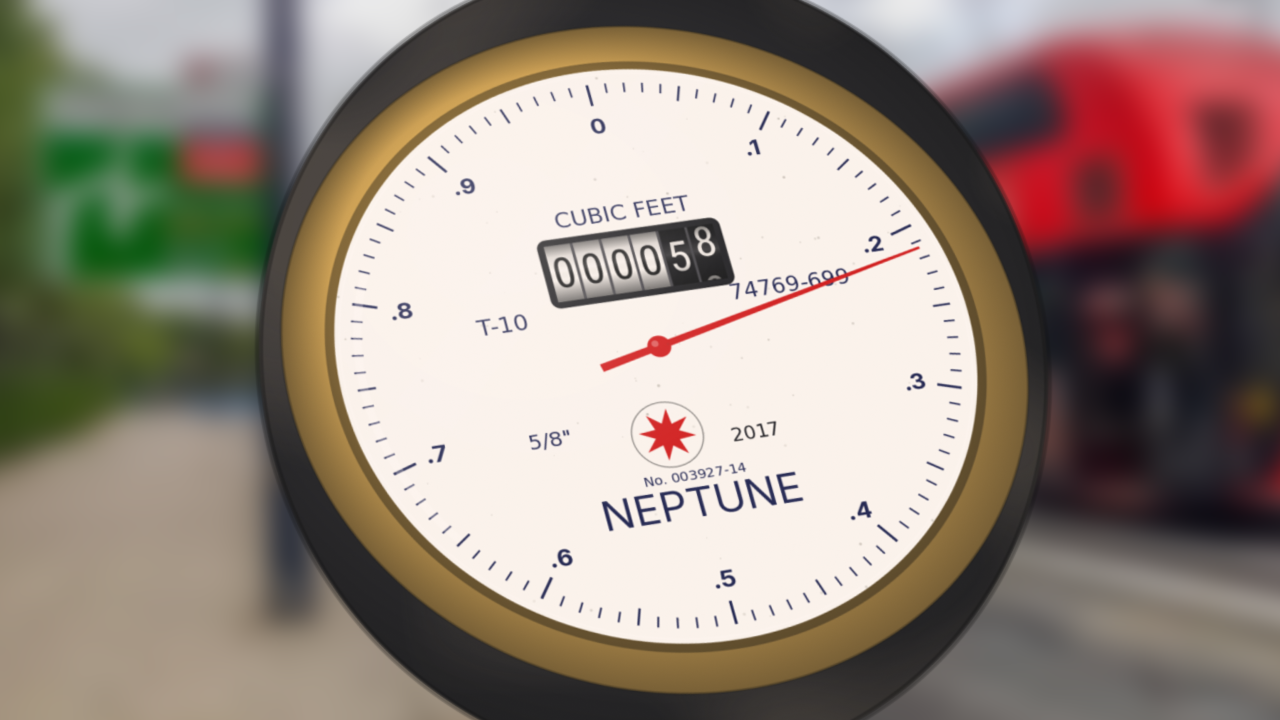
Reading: 58.21; ft³
